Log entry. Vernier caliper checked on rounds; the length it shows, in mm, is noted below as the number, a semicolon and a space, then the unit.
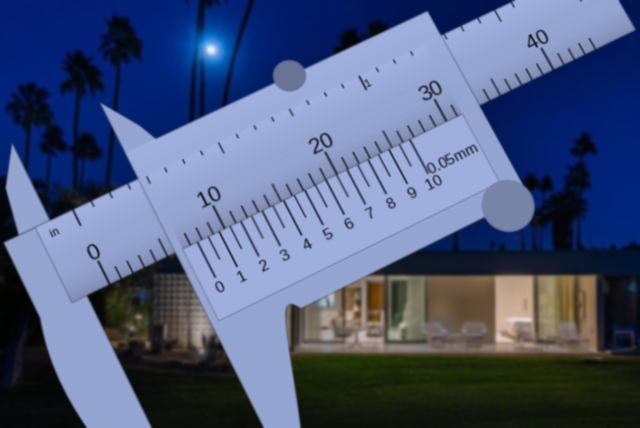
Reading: 7.6; mm
